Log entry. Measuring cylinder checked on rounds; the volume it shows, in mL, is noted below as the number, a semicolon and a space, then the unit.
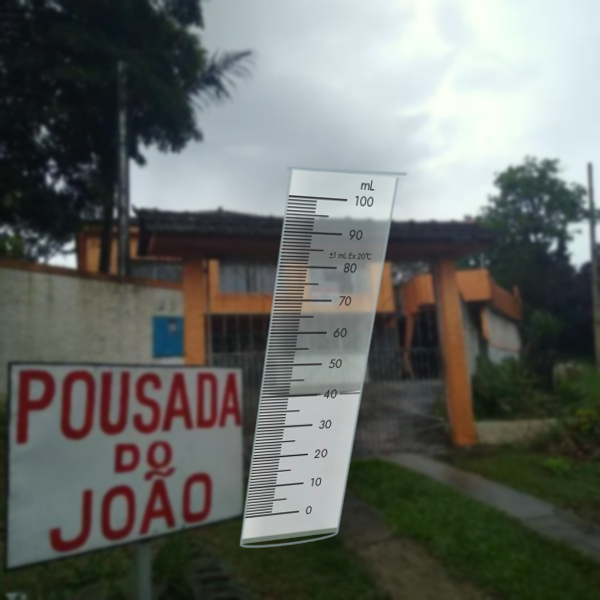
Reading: 40; mL
